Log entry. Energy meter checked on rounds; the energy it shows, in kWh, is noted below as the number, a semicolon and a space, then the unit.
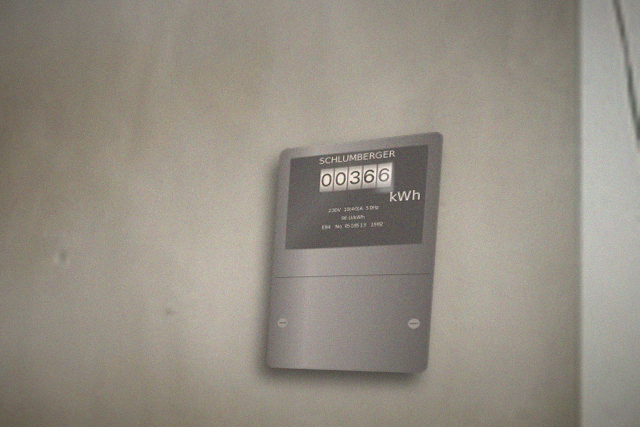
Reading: 366; kWh
